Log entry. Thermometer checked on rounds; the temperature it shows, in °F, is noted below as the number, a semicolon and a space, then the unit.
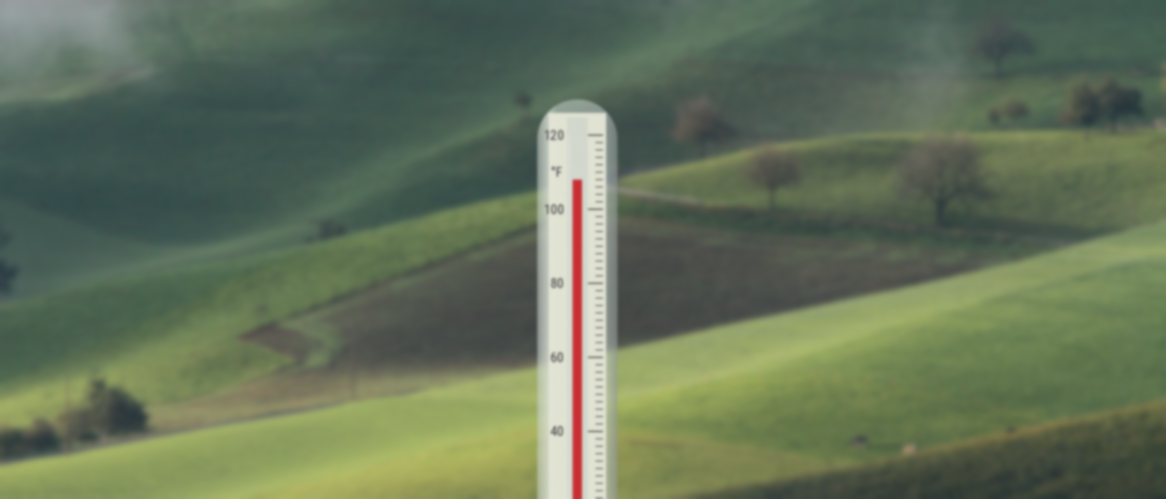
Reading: 108; °F
